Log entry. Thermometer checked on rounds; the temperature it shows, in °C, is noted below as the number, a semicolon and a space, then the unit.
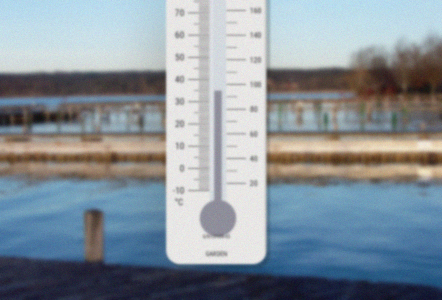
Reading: 35; °C
